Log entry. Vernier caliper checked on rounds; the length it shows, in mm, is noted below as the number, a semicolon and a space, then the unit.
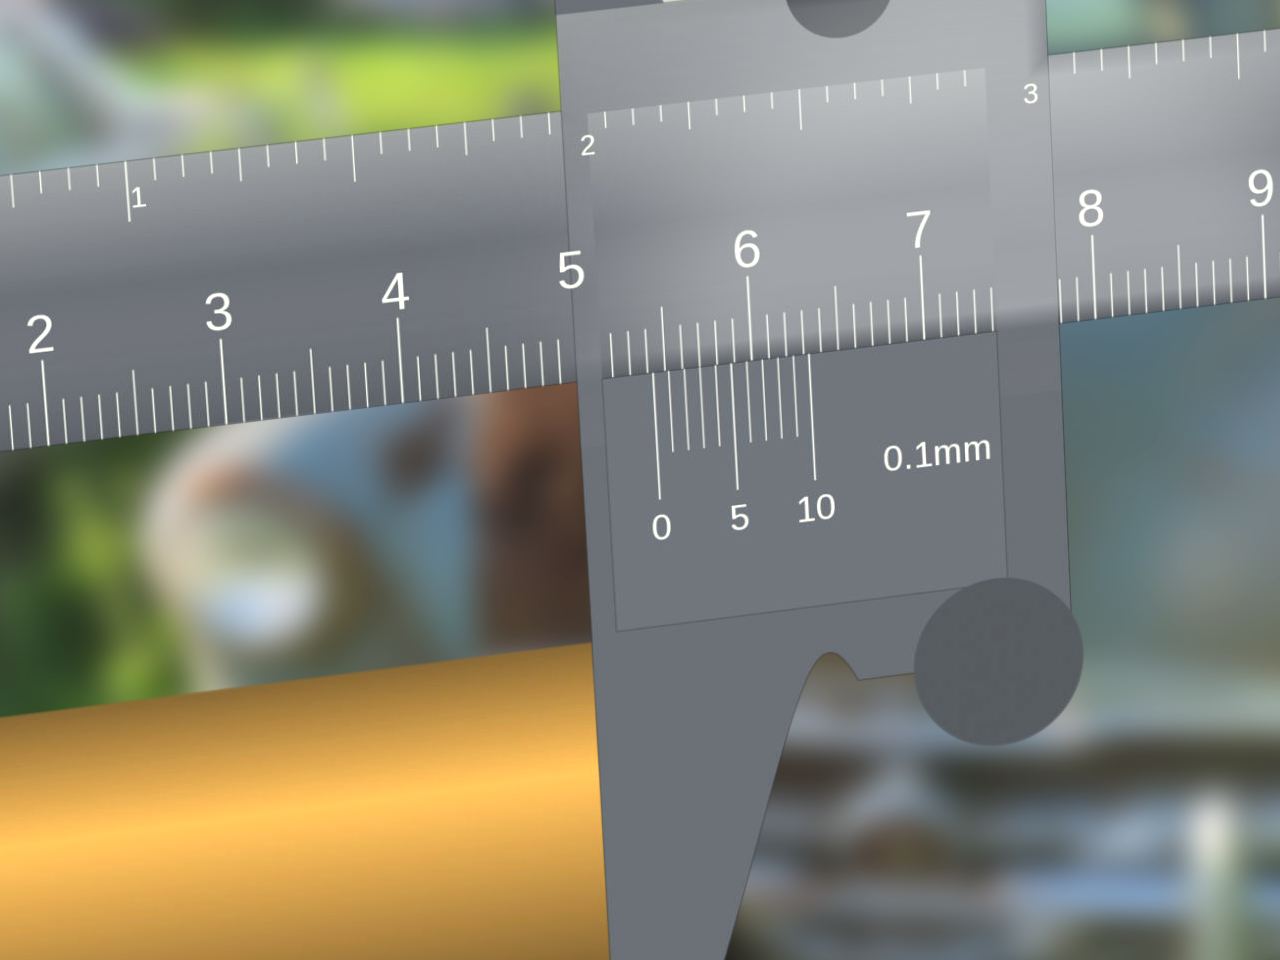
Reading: 54.3; mm
